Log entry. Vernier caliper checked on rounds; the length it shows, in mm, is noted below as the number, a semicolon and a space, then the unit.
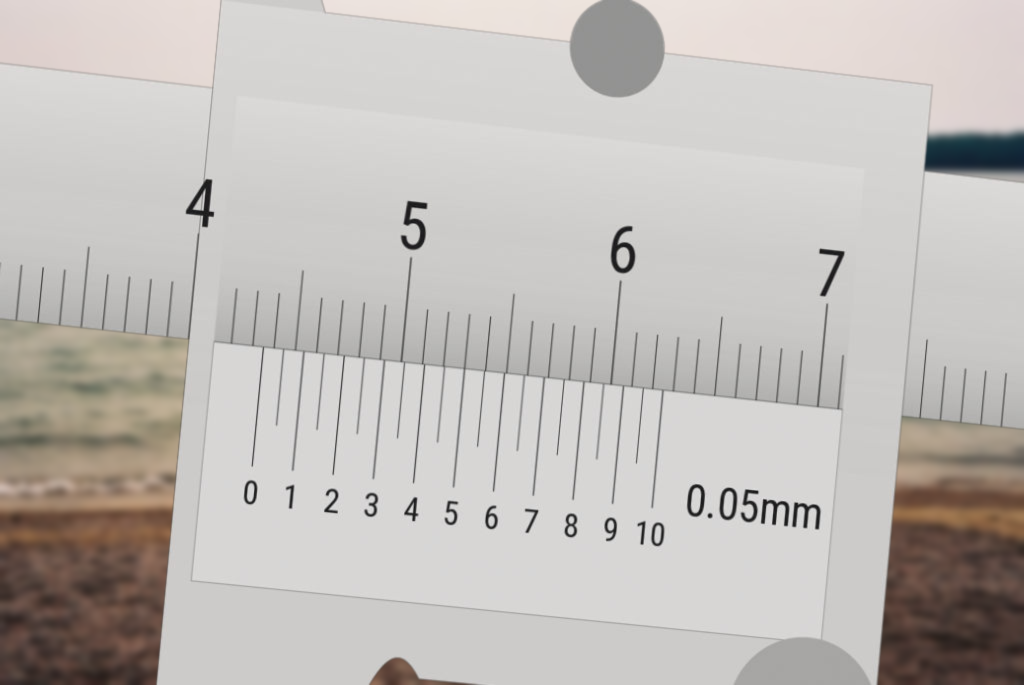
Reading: 43.5; mm
